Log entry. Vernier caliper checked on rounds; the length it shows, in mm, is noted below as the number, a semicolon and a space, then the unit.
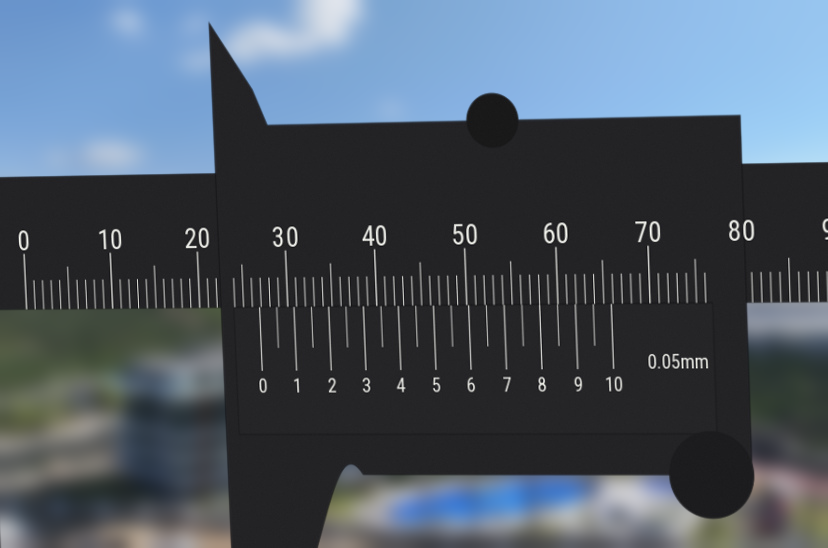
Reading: 26.8; mm
